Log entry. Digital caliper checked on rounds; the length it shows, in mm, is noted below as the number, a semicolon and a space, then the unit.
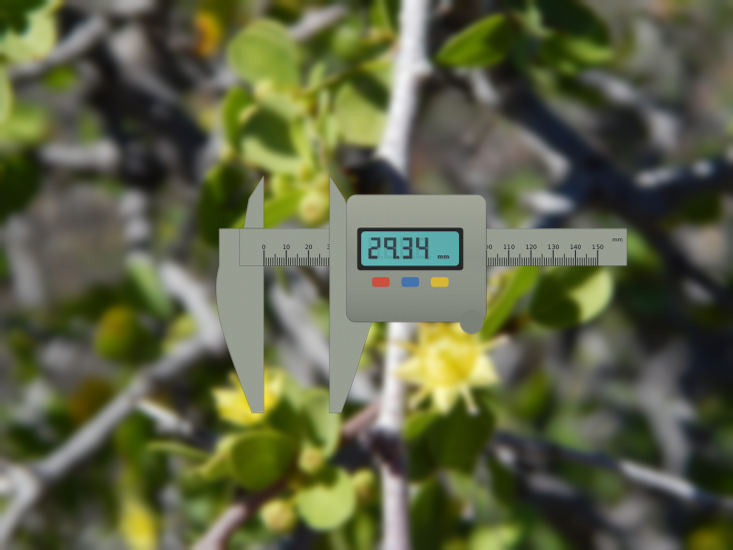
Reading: 29.34; mm
